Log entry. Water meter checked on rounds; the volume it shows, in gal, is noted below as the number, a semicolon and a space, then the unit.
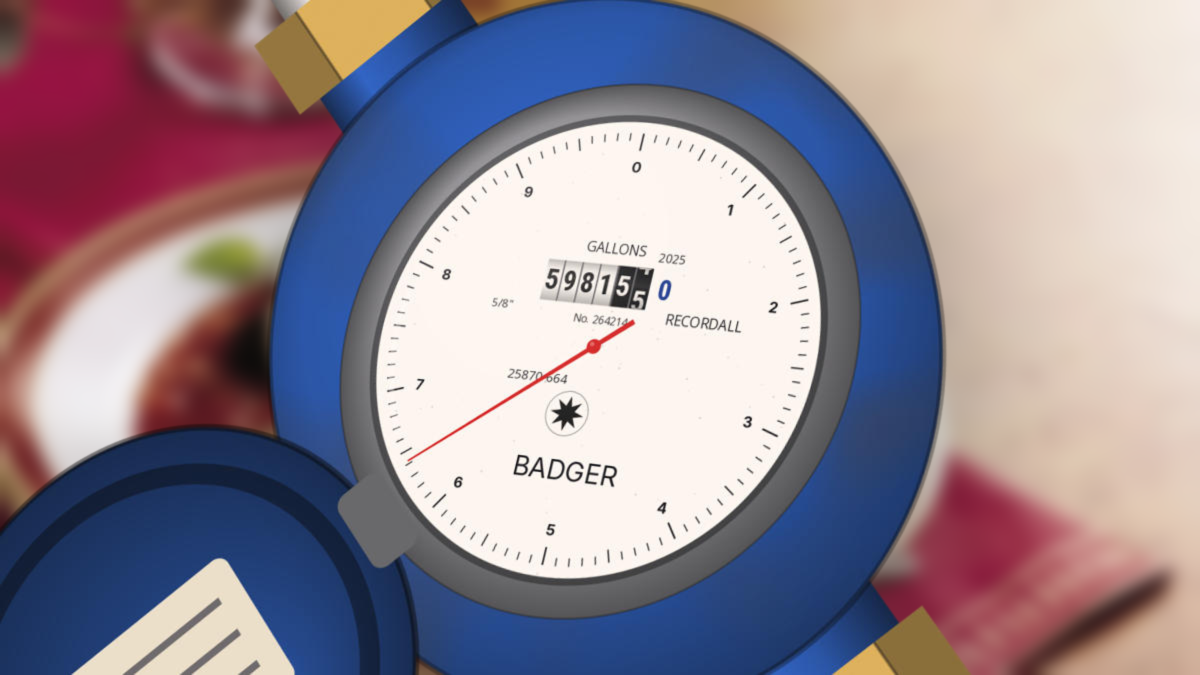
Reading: 5981546.4; gal
